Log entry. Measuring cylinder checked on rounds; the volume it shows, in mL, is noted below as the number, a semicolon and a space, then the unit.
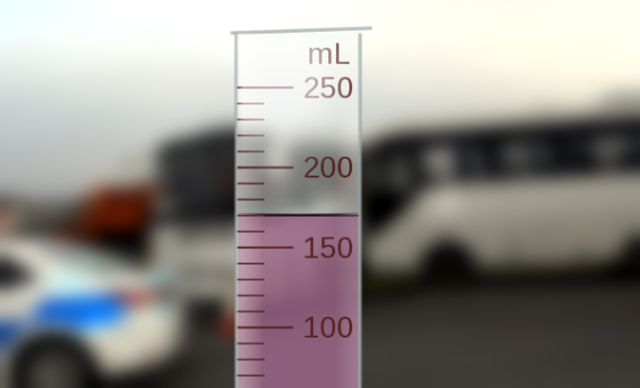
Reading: 170; mL
